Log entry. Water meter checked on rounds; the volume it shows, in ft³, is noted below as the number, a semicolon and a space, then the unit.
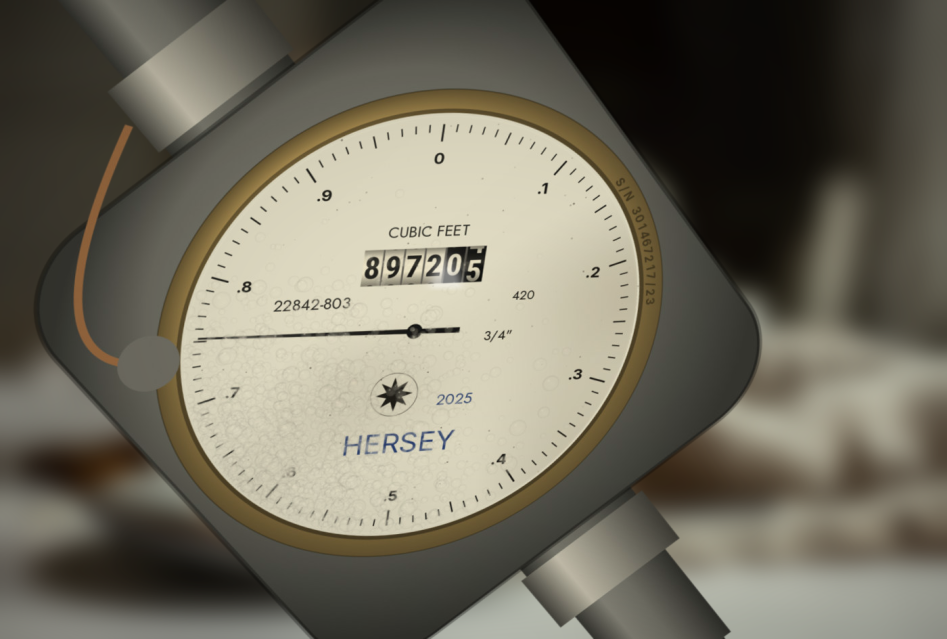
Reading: 897204.75; ft³
